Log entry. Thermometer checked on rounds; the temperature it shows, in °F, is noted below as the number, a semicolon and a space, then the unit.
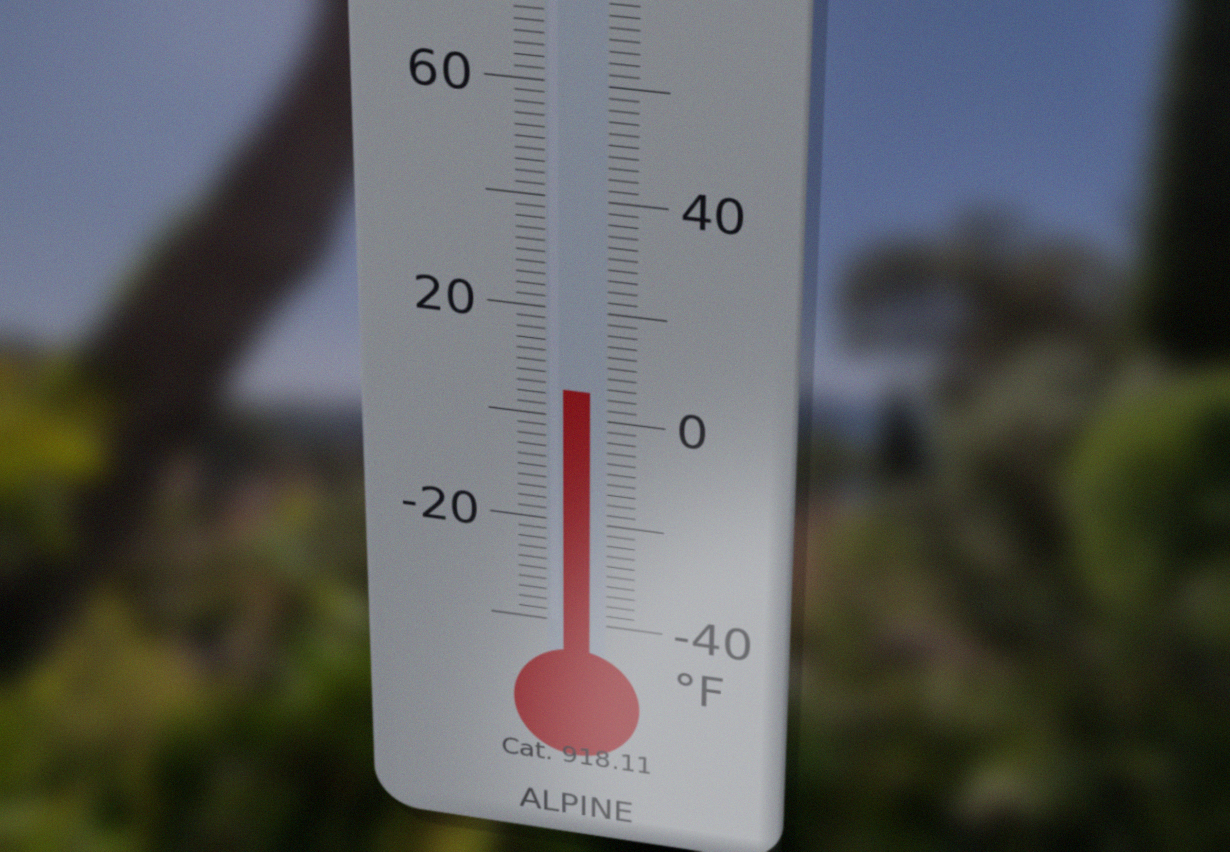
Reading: 5; °F
